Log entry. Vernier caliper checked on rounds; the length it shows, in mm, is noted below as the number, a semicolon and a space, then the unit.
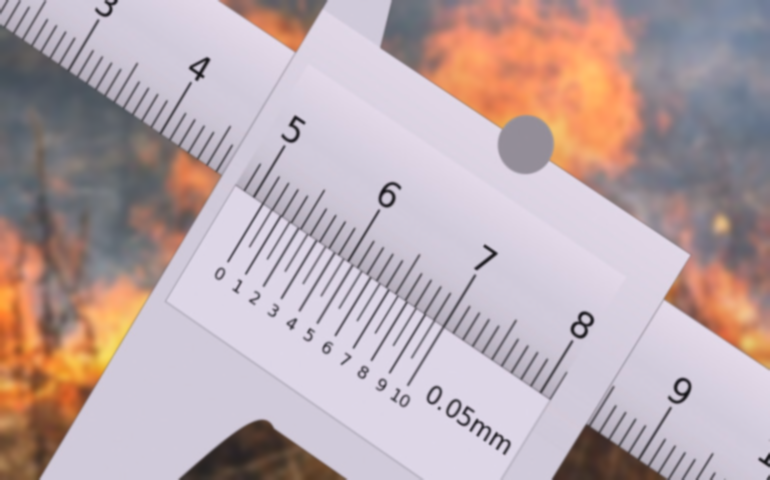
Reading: 51.0; mm
